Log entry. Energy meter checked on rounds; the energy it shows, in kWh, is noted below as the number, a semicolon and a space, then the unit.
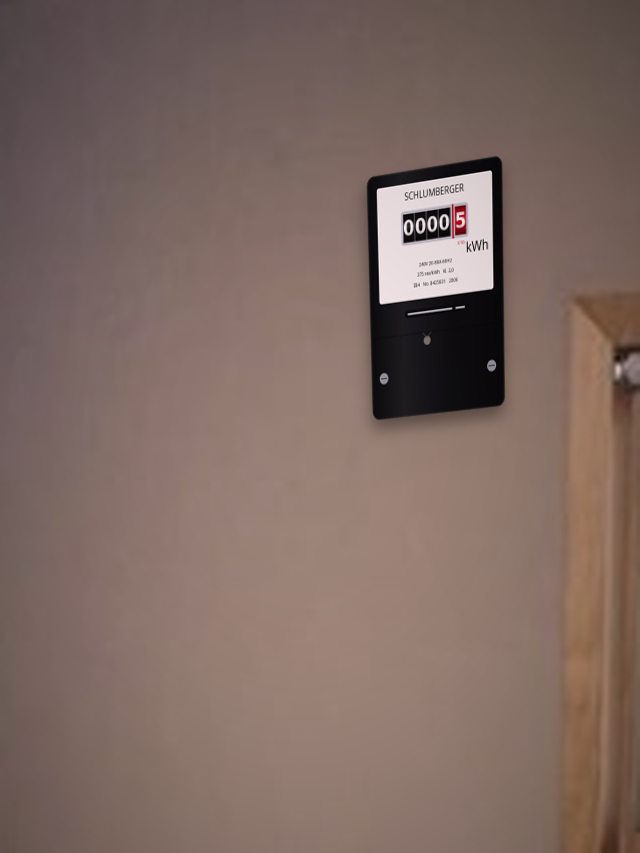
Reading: 0.5; kWh
